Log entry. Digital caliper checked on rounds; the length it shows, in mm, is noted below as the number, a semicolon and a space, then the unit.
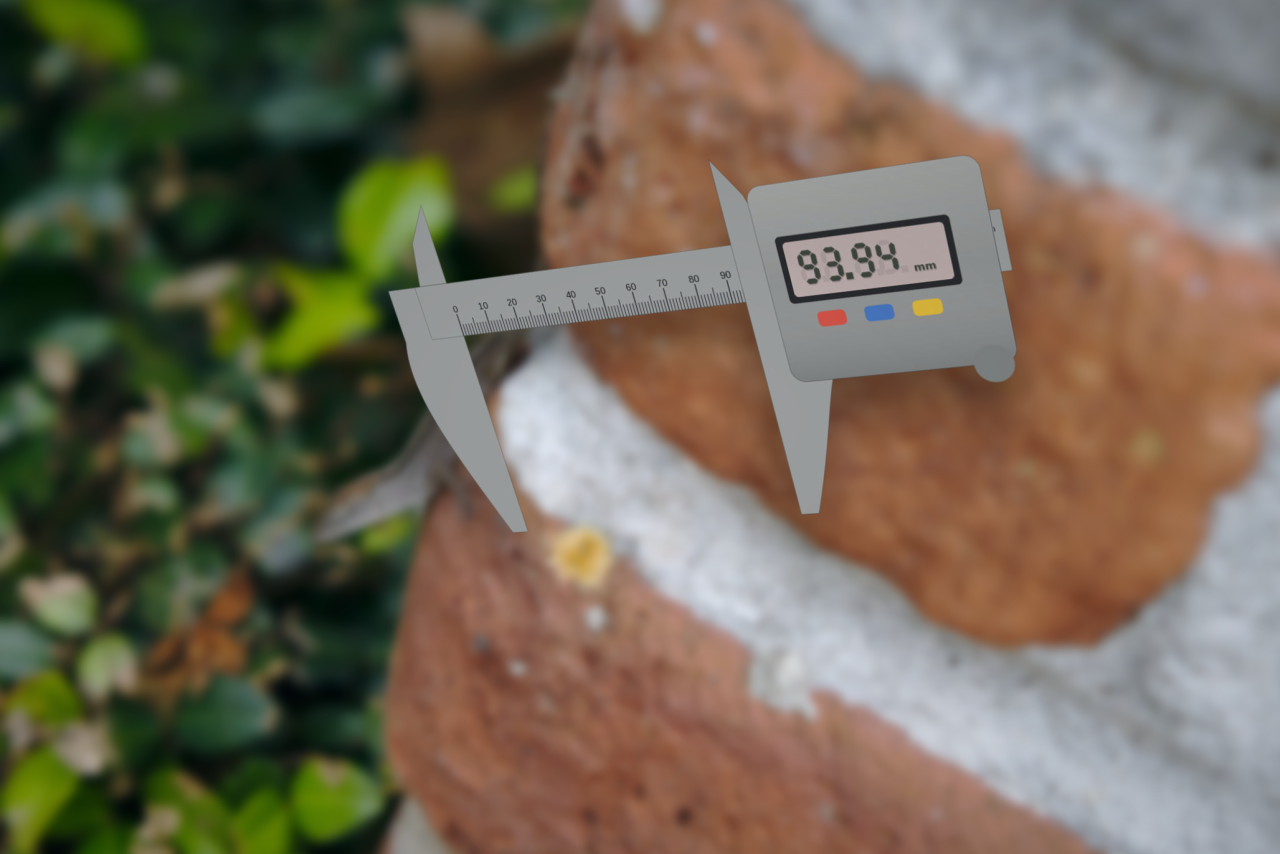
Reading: 93.94; mm
